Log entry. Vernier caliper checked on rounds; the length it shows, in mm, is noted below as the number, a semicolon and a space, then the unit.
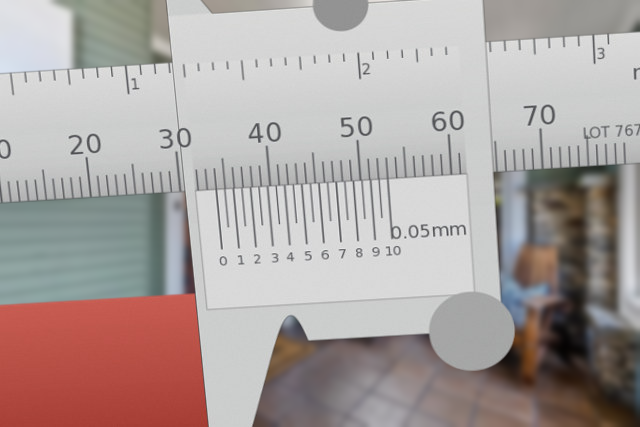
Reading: 34.0; mm
